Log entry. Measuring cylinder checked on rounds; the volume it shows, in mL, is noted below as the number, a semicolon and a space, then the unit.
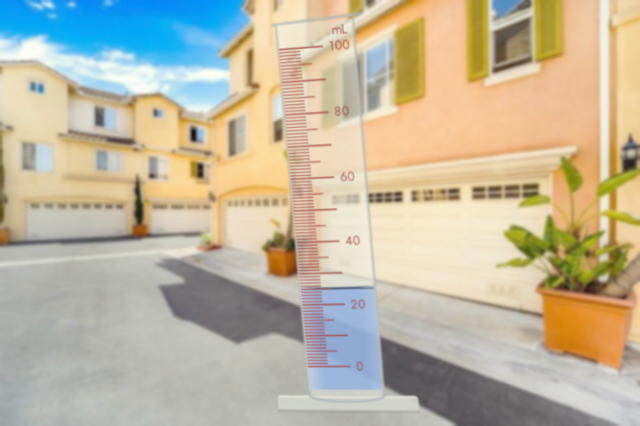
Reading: 25; mL
